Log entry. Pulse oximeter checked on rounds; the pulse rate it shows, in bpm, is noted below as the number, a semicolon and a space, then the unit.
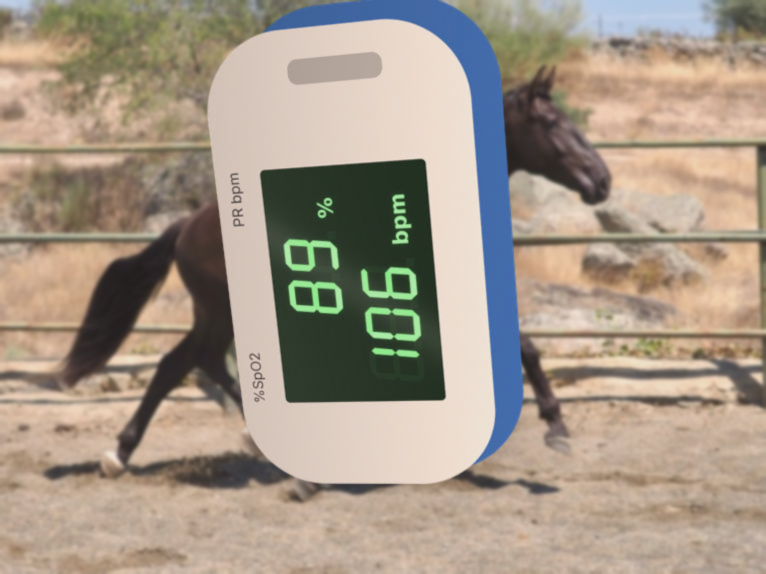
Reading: 106; bpm
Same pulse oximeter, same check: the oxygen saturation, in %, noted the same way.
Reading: 89; %
